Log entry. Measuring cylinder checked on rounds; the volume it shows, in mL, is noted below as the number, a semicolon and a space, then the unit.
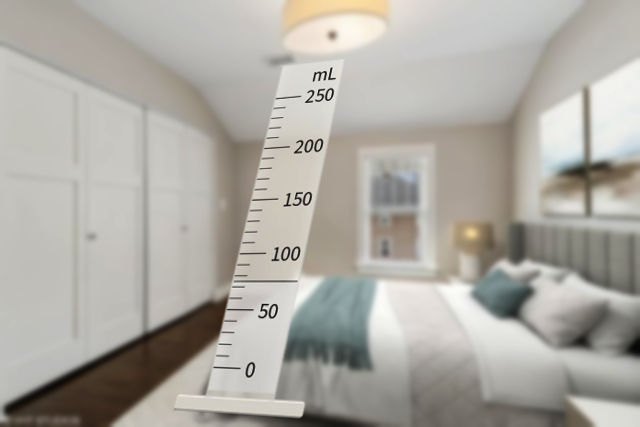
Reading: 75; mL
